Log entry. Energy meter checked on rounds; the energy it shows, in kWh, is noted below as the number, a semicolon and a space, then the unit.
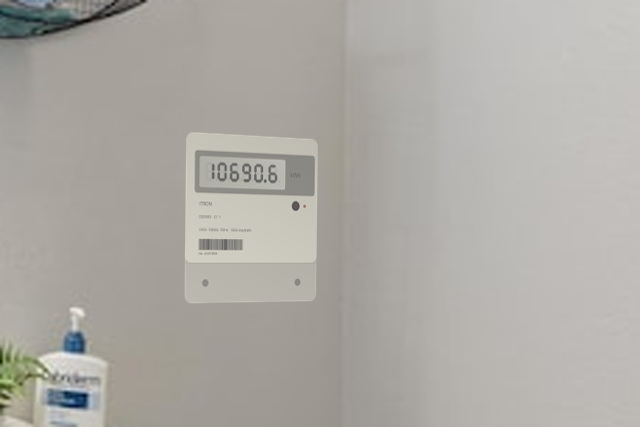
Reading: 10690.6; kWh
